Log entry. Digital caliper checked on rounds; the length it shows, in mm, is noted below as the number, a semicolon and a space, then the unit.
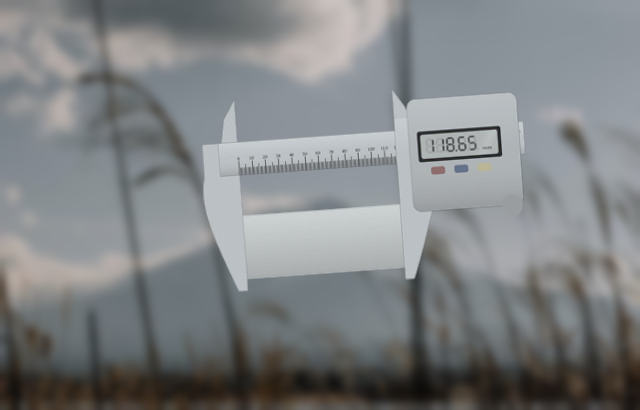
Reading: 118.65; mm
